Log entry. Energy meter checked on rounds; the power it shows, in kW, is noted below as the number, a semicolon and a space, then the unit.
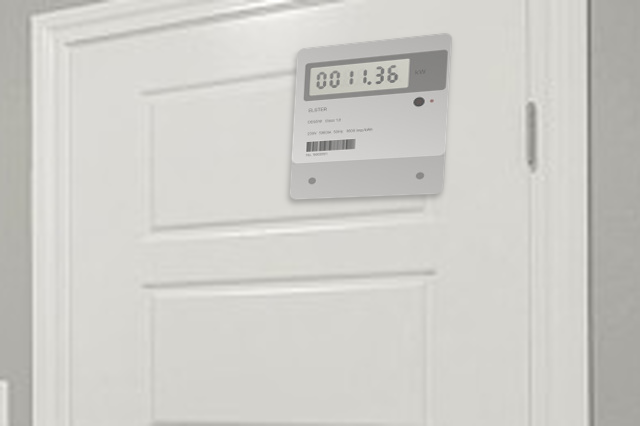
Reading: 11.36; kW
